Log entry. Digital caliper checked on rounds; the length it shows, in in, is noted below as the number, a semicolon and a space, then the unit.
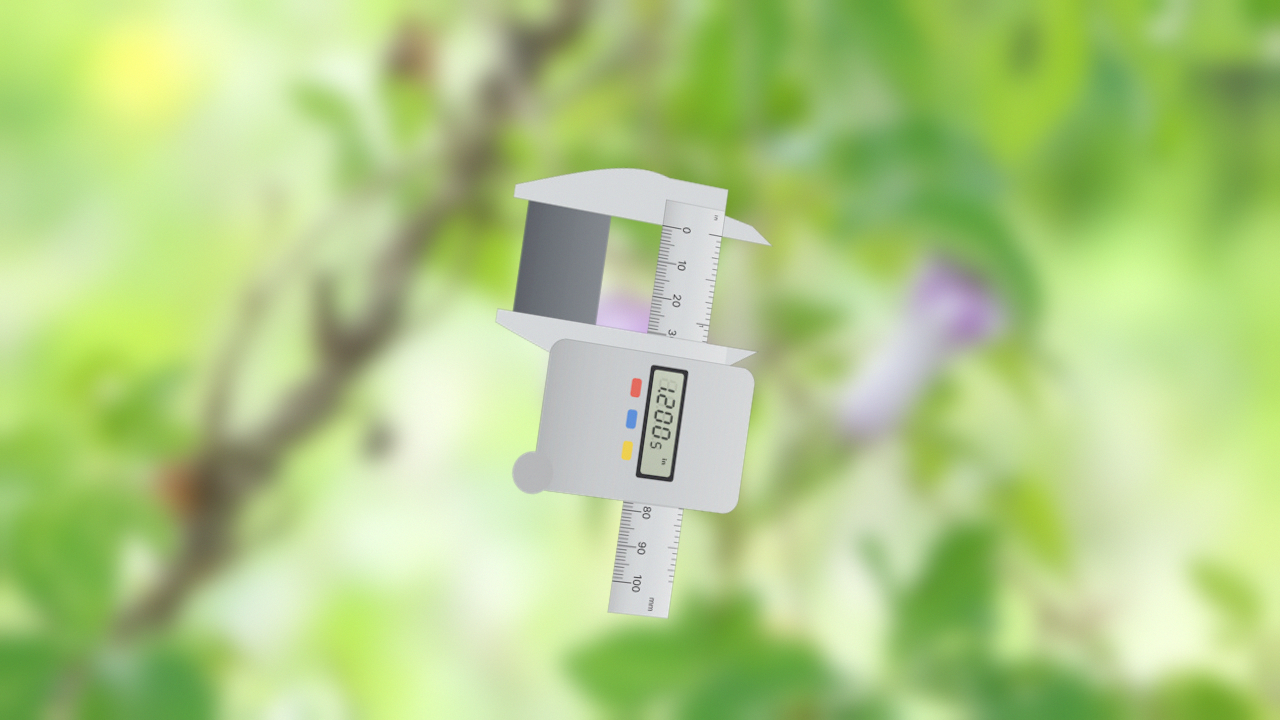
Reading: 1.2005; in
